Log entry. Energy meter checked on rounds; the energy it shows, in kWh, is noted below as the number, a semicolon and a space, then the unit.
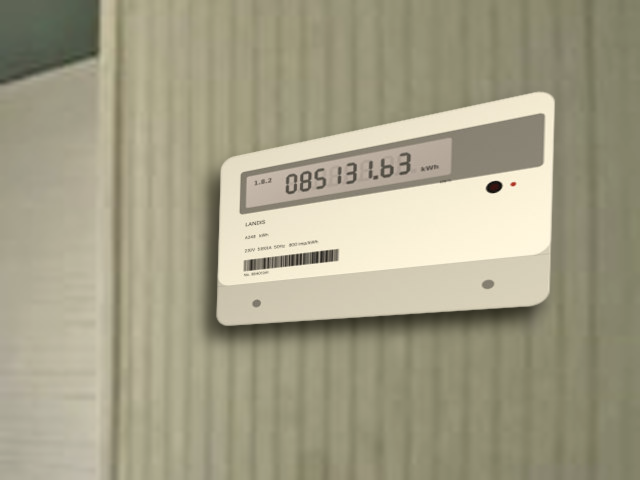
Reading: 85131.63; kWh
